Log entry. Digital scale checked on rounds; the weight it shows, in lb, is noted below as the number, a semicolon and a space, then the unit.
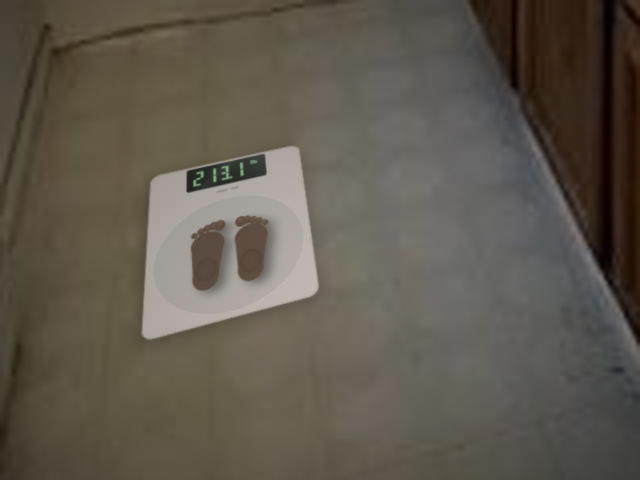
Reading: 213.1; lb
